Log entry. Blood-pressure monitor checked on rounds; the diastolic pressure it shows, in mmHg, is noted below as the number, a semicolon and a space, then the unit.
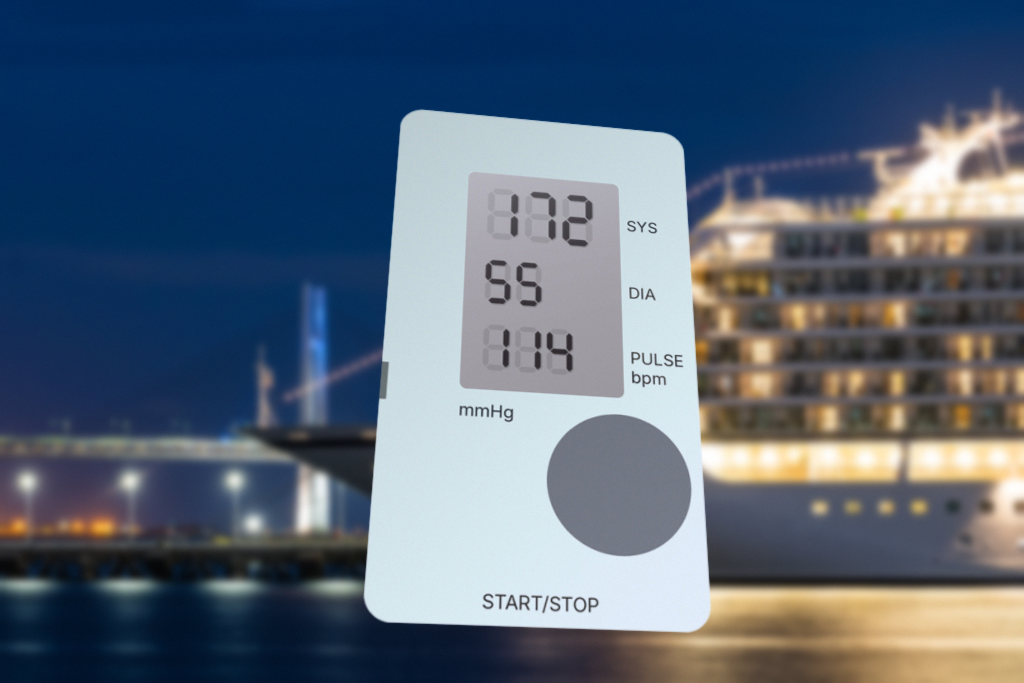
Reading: 55; mmHg
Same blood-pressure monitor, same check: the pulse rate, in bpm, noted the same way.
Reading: 114; bpm
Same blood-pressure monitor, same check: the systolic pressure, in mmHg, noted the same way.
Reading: 172; mmHg
